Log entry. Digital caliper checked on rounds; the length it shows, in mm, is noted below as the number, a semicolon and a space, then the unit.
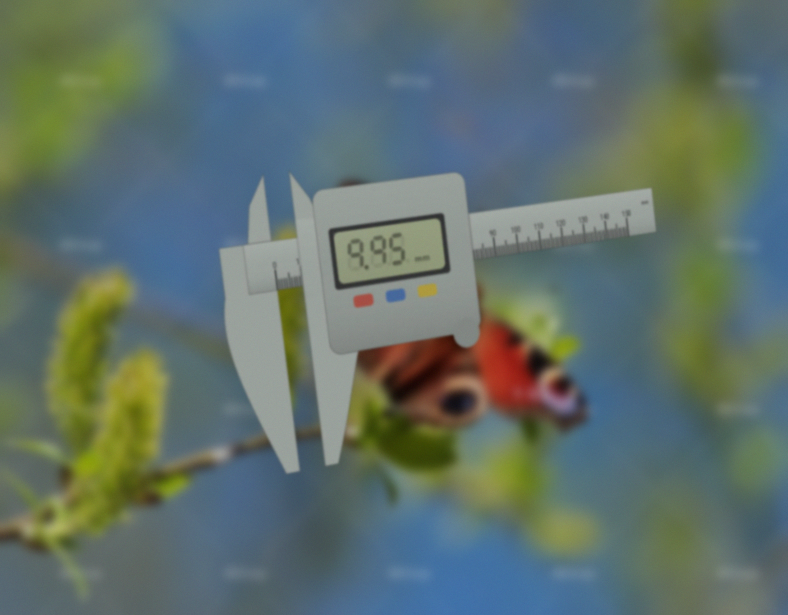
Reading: 9.95; mm
